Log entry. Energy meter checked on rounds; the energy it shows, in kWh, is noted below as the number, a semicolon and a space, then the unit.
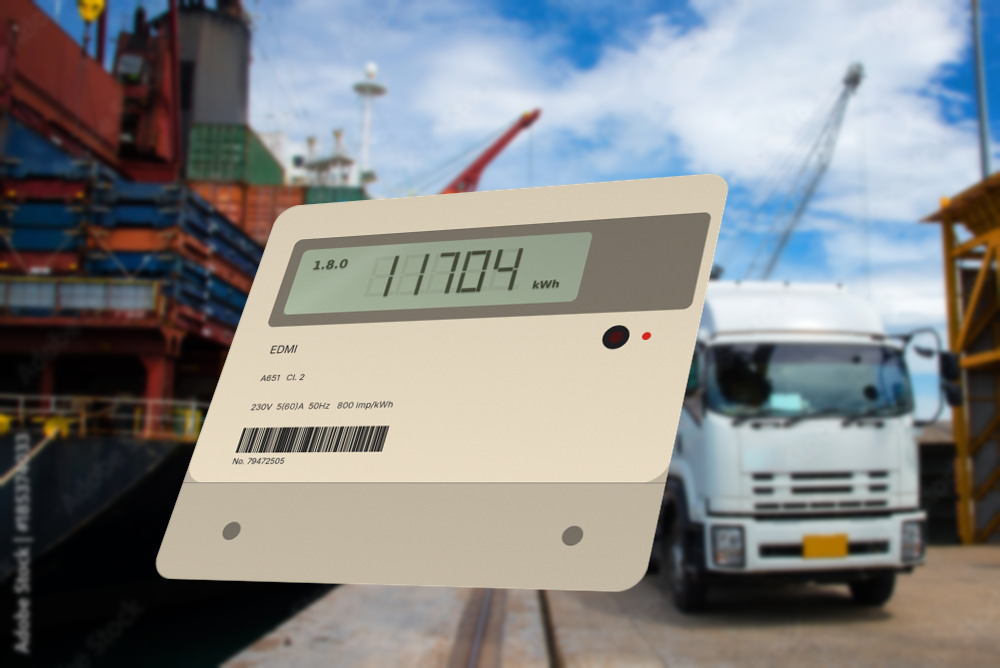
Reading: 11704; kWh
